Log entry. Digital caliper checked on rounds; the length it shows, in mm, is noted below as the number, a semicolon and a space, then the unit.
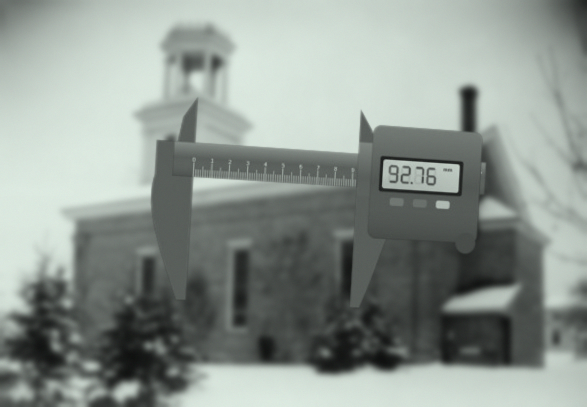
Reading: 92.76; mm
